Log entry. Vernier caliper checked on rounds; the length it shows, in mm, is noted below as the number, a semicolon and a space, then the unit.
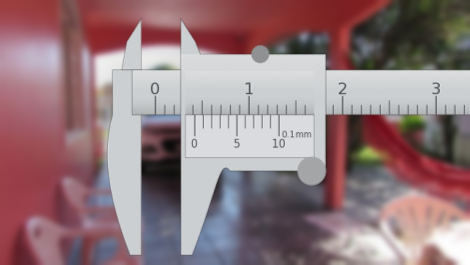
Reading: 4.2; mm
